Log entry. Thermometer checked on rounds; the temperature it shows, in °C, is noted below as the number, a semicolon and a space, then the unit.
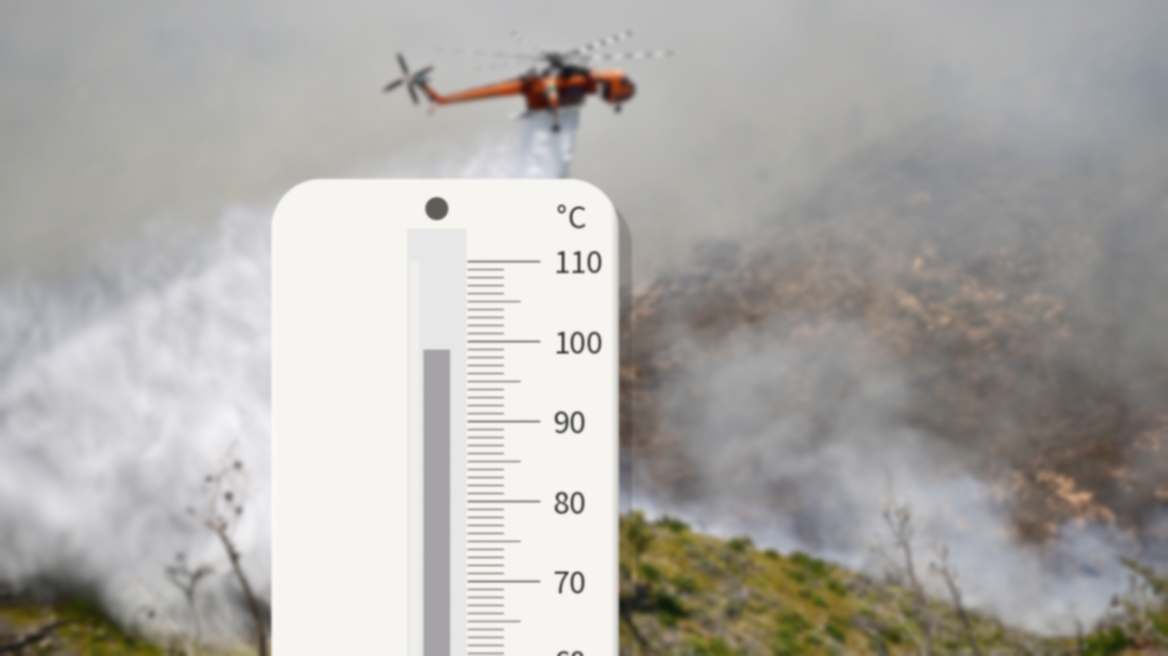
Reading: 99; °C
